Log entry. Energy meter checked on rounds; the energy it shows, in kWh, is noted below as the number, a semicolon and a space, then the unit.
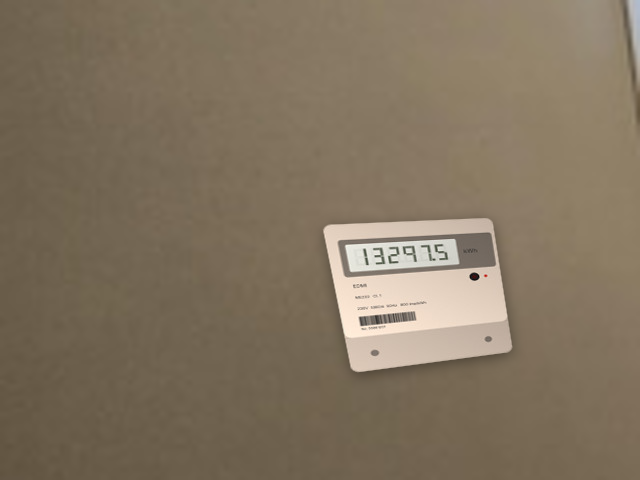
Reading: 13297.5; kWh
